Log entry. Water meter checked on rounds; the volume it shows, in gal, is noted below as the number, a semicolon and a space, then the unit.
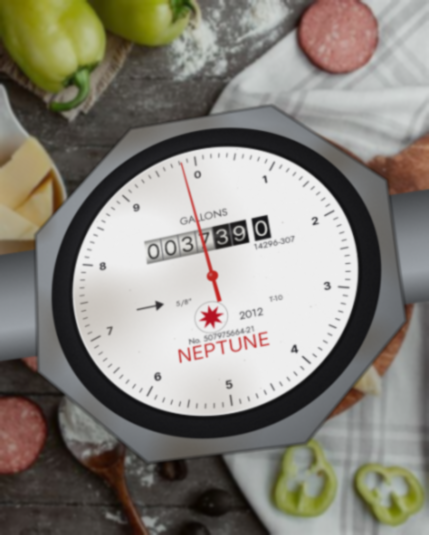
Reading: 37389.8; gal
